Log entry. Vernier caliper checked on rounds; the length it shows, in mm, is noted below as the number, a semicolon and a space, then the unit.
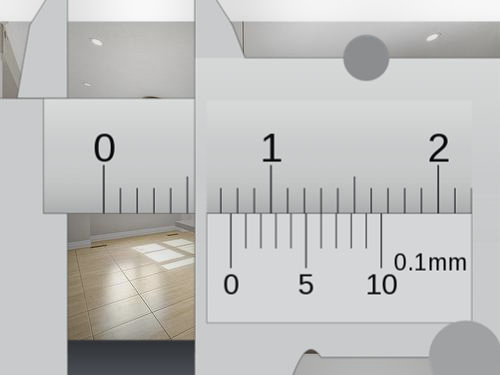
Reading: 7.6; mm
